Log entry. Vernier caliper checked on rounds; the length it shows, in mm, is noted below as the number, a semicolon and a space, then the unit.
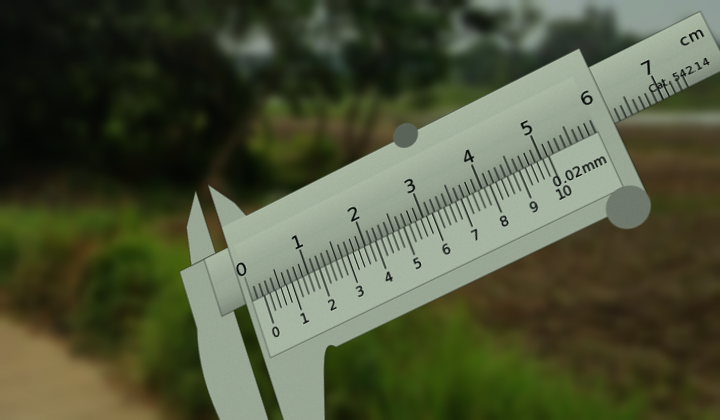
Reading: 2.2; mm
